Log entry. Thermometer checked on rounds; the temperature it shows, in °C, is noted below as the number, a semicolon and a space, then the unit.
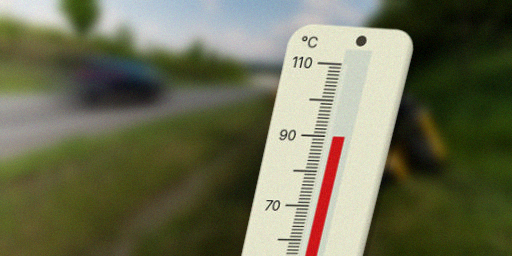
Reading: 90; °C
